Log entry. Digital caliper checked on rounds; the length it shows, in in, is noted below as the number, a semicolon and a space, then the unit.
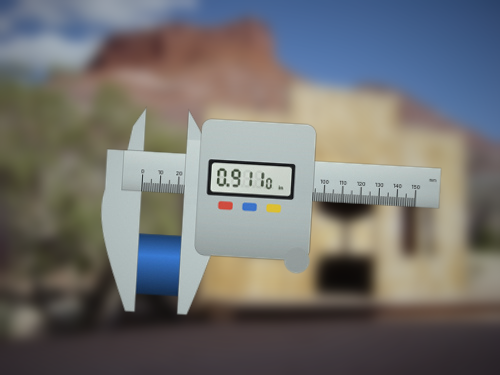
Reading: 0.9110; in
